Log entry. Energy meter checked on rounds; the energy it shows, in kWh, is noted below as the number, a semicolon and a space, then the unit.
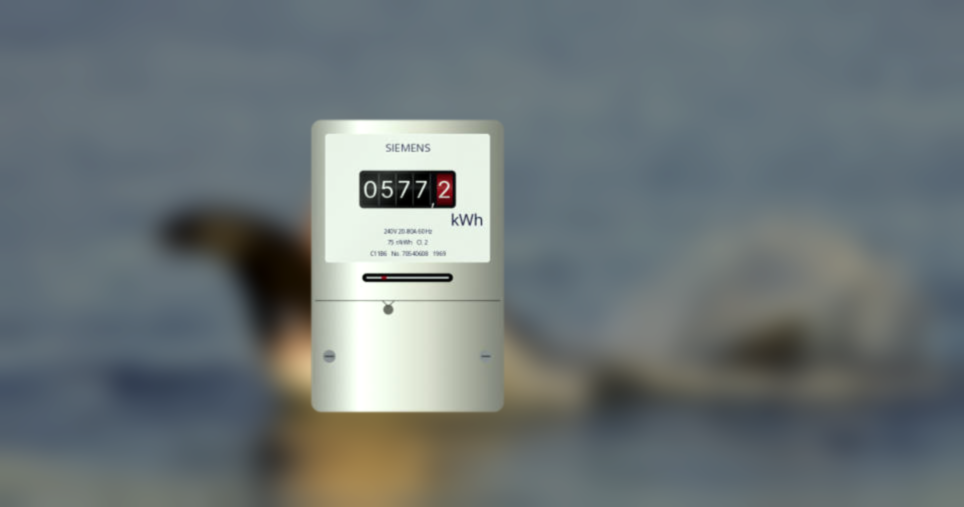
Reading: 577.2; kWh
